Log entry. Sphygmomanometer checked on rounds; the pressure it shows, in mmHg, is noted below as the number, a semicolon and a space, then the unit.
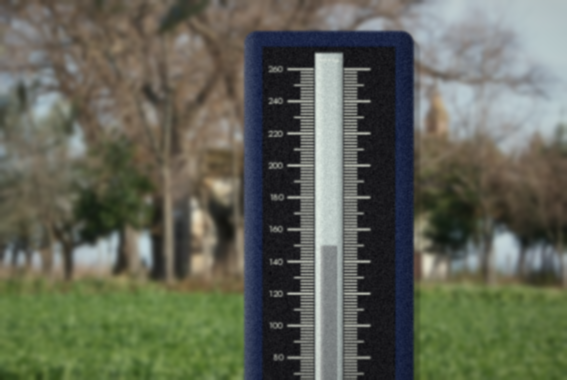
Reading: 150; mmHg
